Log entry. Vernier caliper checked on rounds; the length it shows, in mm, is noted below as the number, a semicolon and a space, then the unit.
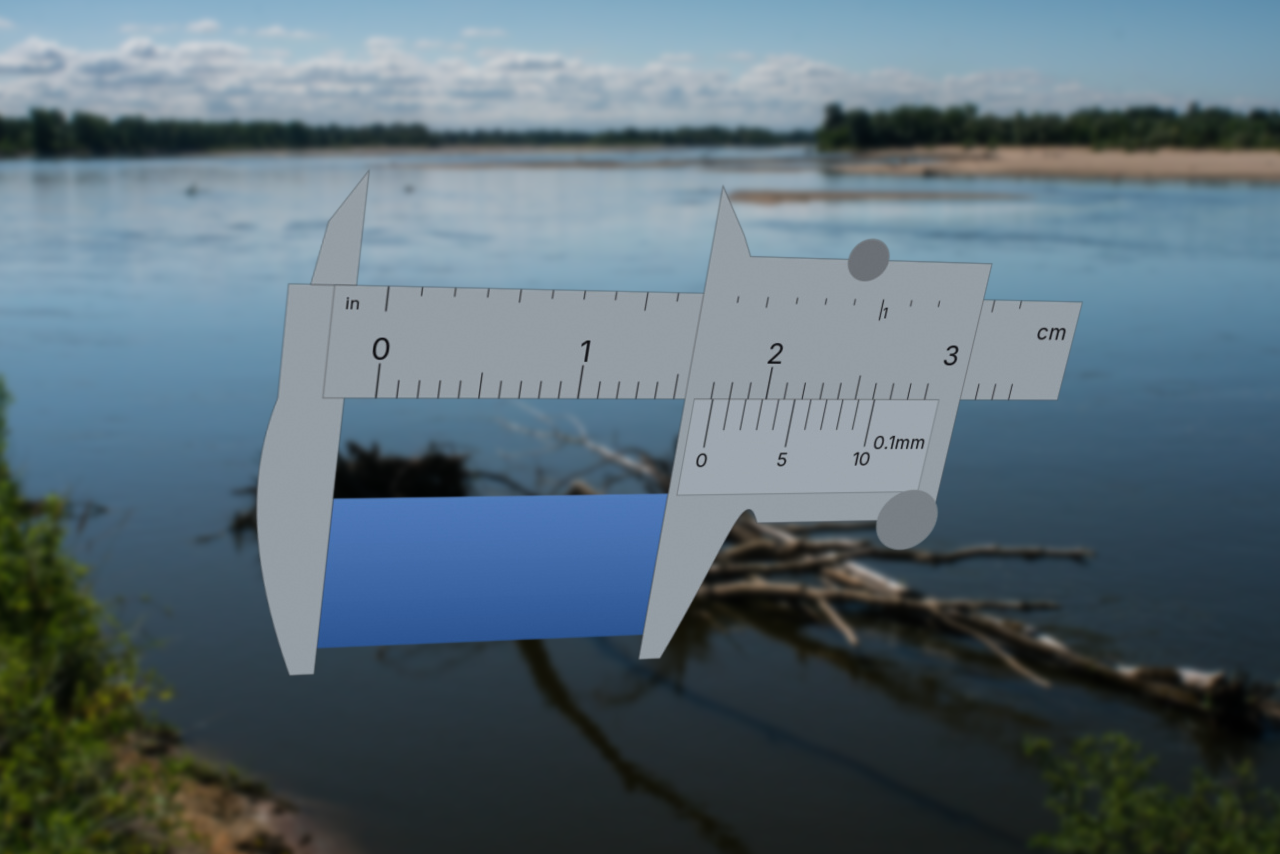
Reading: 17.1; mm
